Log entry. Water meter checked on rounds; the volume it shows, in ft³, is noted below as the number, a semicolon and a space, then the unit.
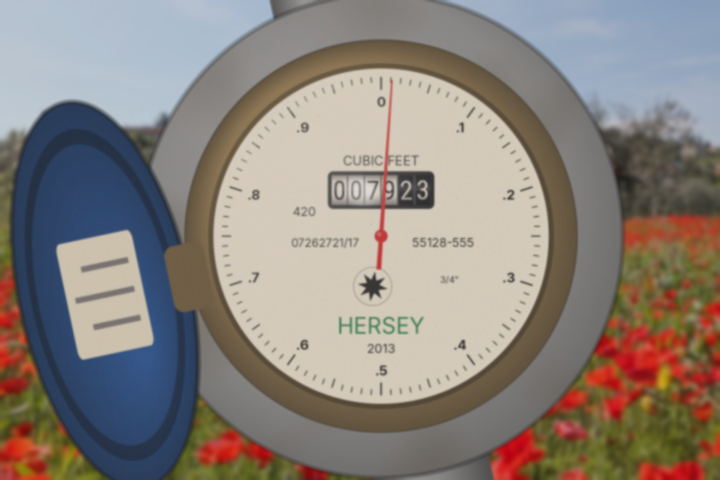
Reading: 7923.01; ft³
